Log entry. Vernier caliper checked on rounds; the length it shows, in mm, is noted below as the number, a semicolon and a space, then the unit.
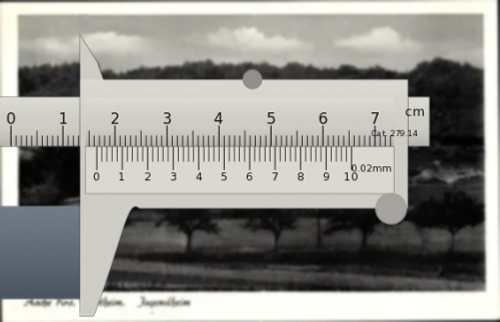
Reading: 16.5; mm
